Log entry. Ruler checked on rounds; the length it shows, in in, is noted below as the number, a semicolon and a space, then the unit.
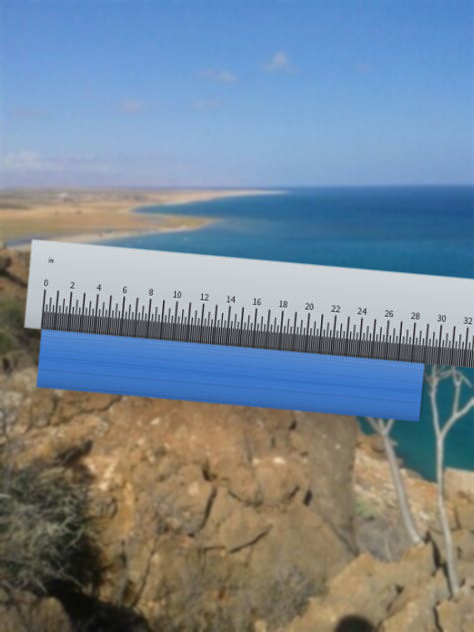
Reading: 29; in
